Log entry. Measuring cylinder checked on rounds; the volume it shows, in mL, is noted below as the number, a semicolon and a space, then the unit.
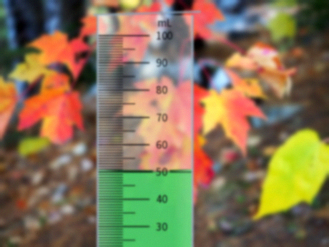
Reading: 50; mL
